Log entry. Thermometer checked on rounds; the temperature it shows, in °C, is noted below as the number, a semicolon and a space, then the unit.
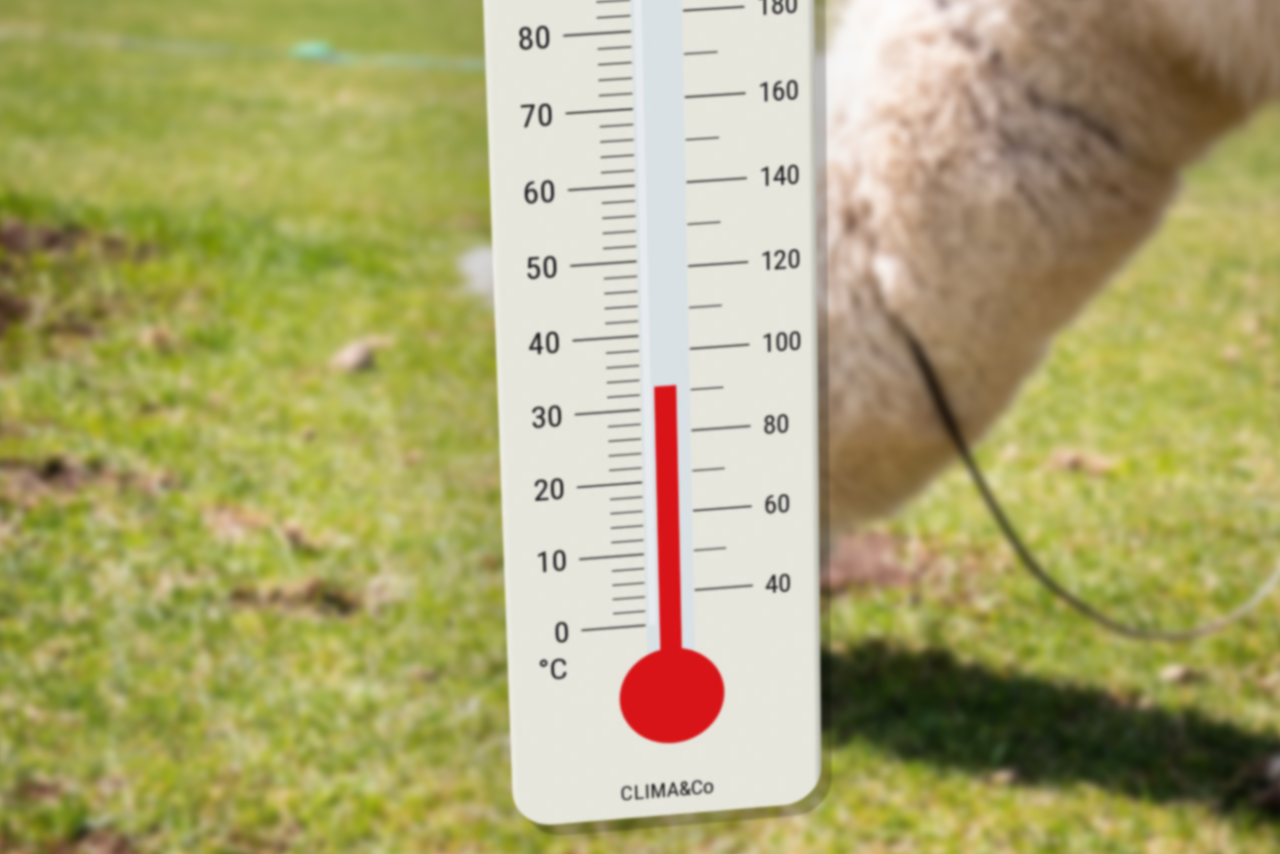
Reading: 33; °C
